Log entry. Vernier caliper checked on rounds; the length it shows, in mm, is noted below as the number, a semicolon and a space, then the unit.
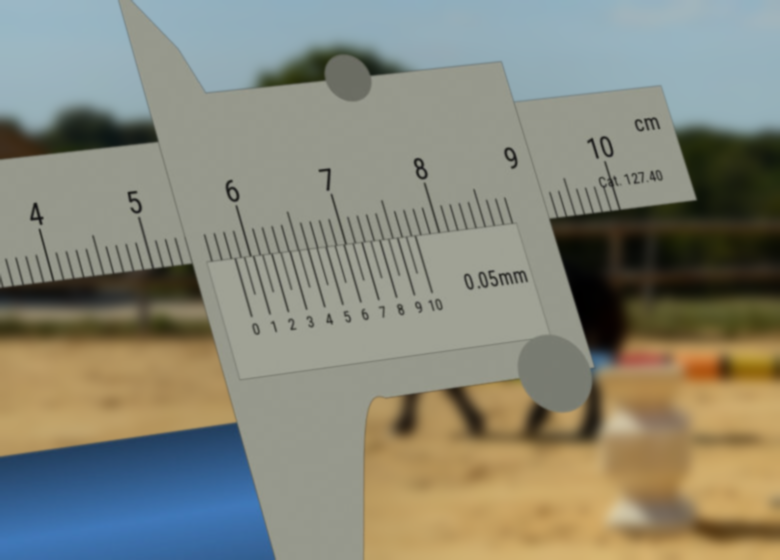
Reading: 58.4; mm
